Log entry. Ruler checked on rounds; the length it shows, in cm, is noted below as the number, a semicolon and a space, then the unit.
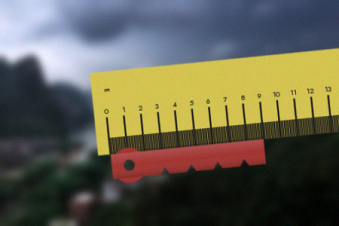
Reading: 9; cm
